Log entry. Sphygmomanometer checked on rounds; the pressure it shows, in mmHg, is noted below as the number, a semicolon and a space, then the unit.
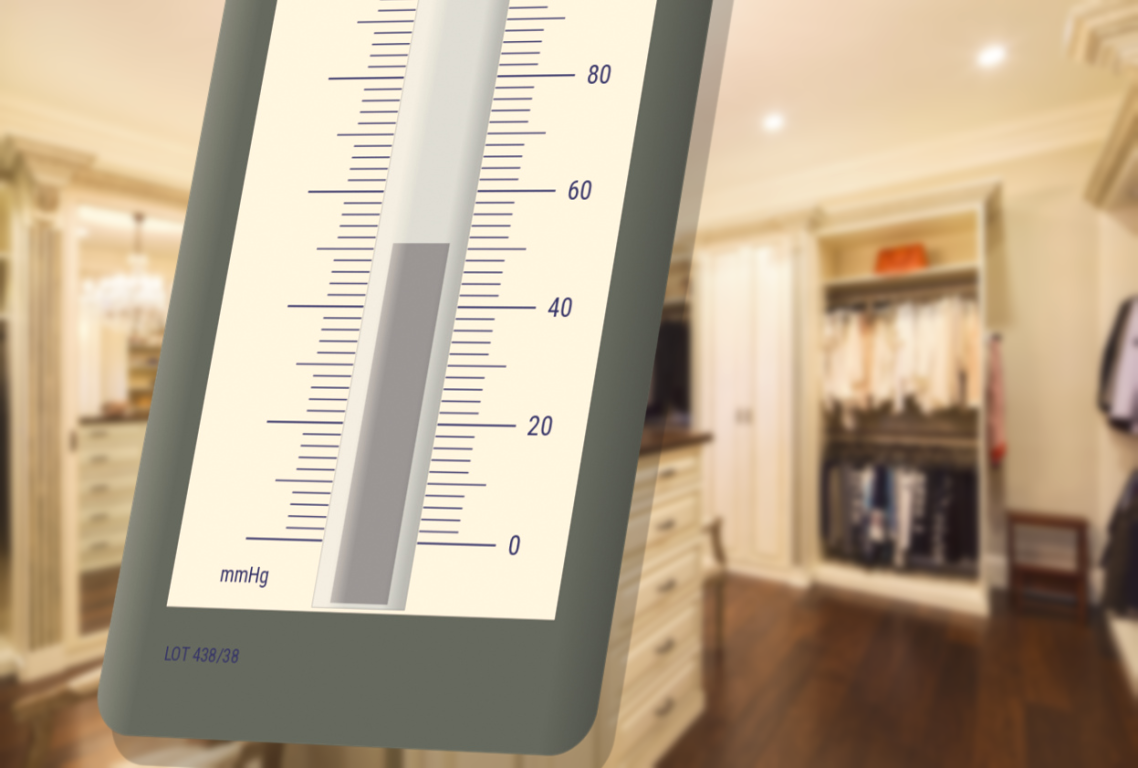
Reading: 51; mmHg
